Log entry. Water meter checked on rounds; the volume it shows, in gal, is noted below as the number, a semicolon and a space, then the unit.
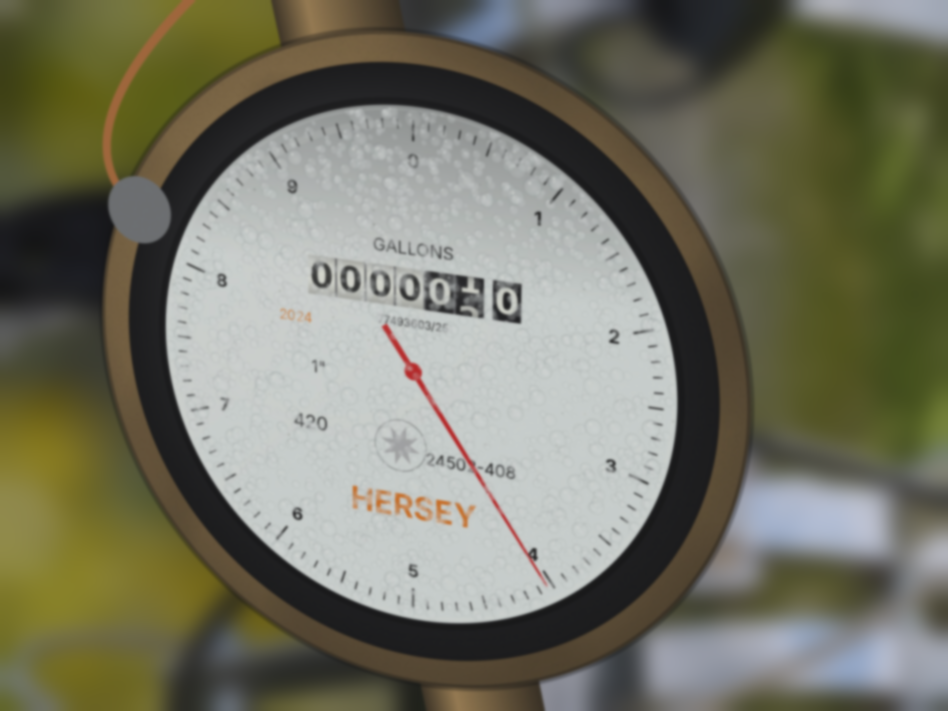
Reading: 14.0; gal
